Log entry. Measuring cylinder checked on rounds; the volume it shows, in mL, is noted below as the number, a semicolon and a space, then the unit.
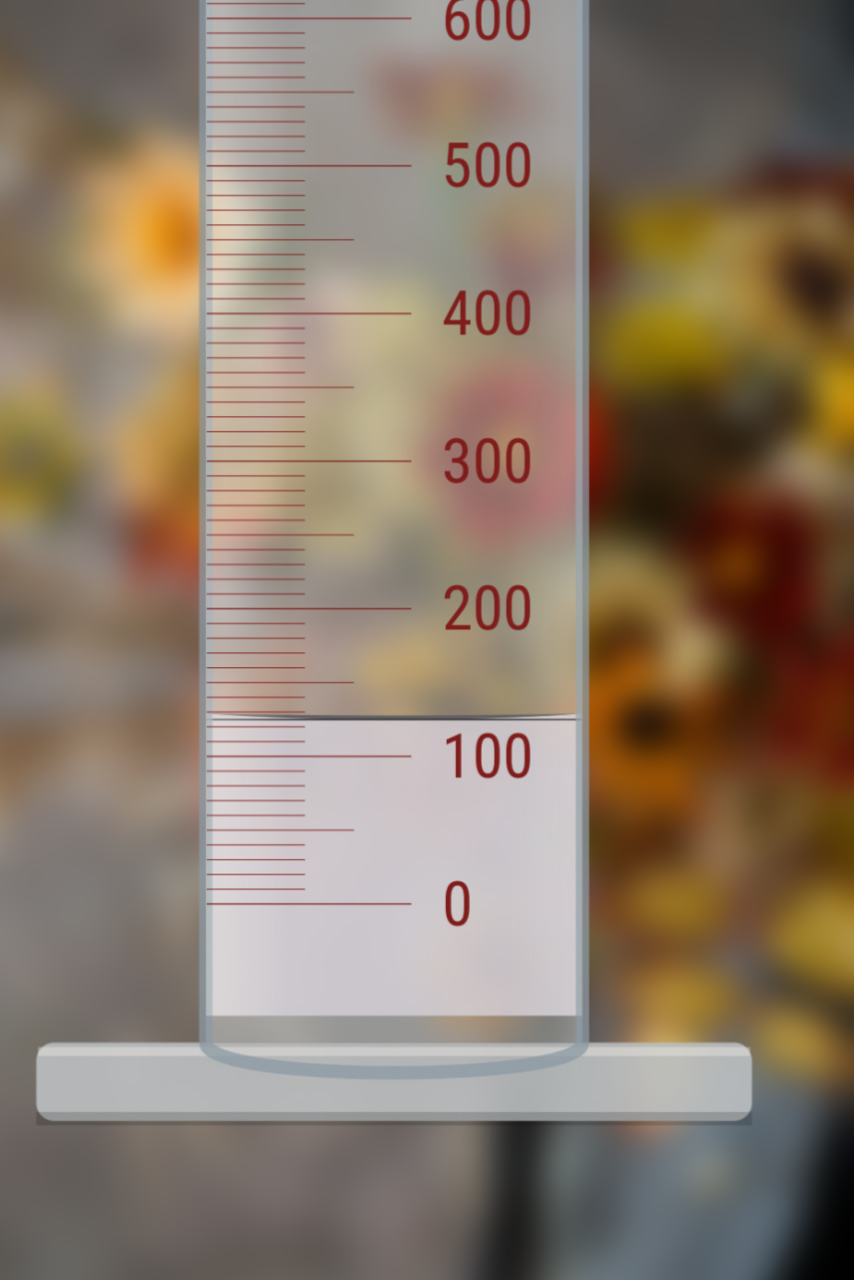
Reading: 125; mL
